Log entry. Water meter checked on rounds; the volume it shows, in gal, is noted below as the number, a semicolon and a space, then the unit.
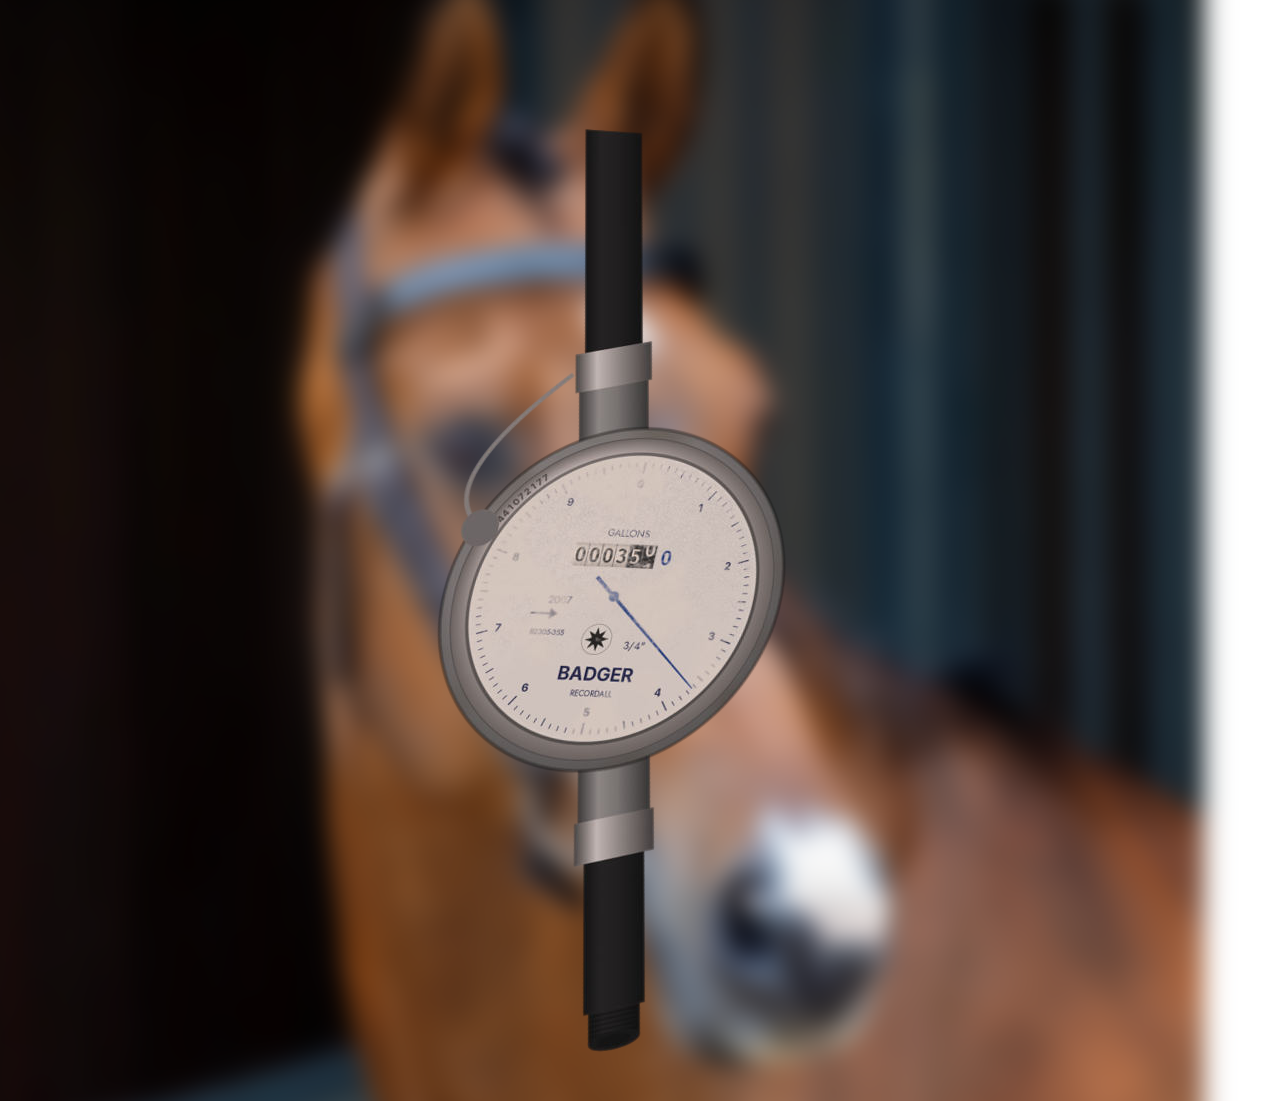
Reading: 3503.6; gal
